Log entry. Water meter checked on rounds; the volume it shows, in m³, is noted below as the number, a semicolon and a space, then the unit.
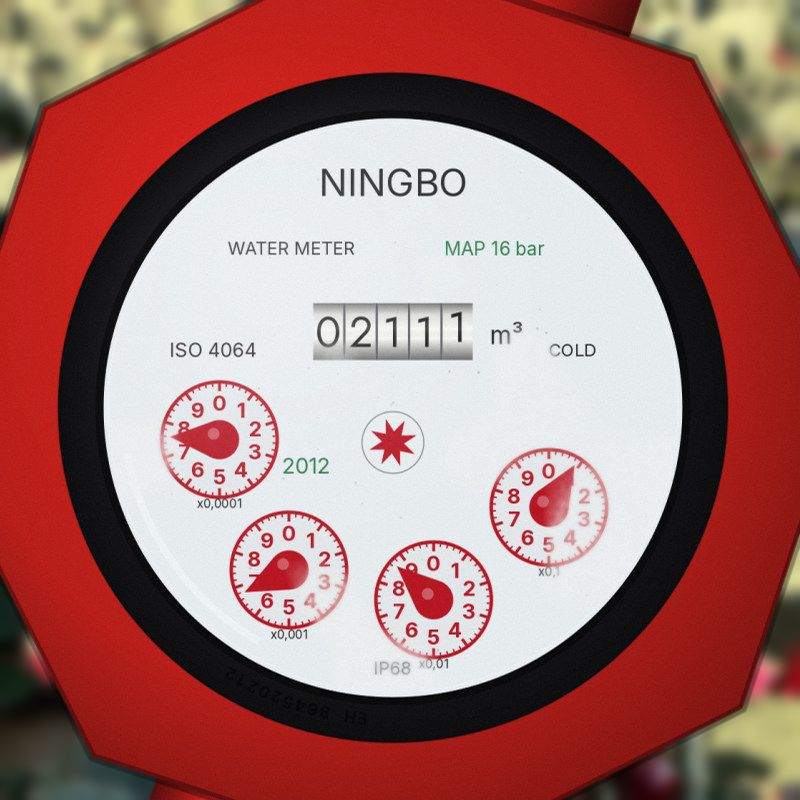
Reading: 2111.0867; m³
